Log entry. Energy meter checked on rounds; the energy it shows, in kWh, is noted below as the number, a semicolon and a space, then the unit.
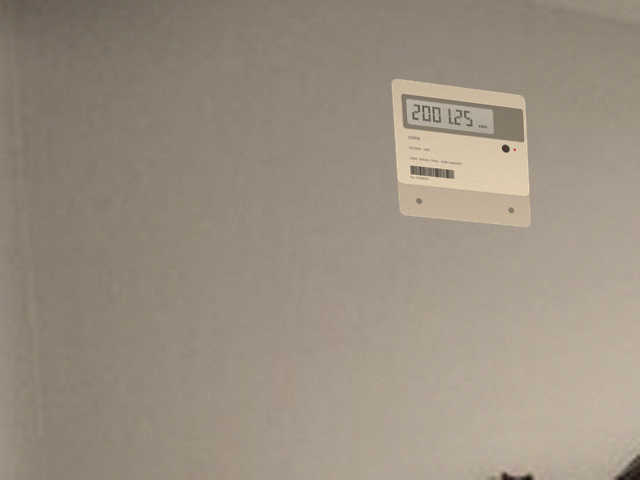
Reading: 2001.25; kWh
